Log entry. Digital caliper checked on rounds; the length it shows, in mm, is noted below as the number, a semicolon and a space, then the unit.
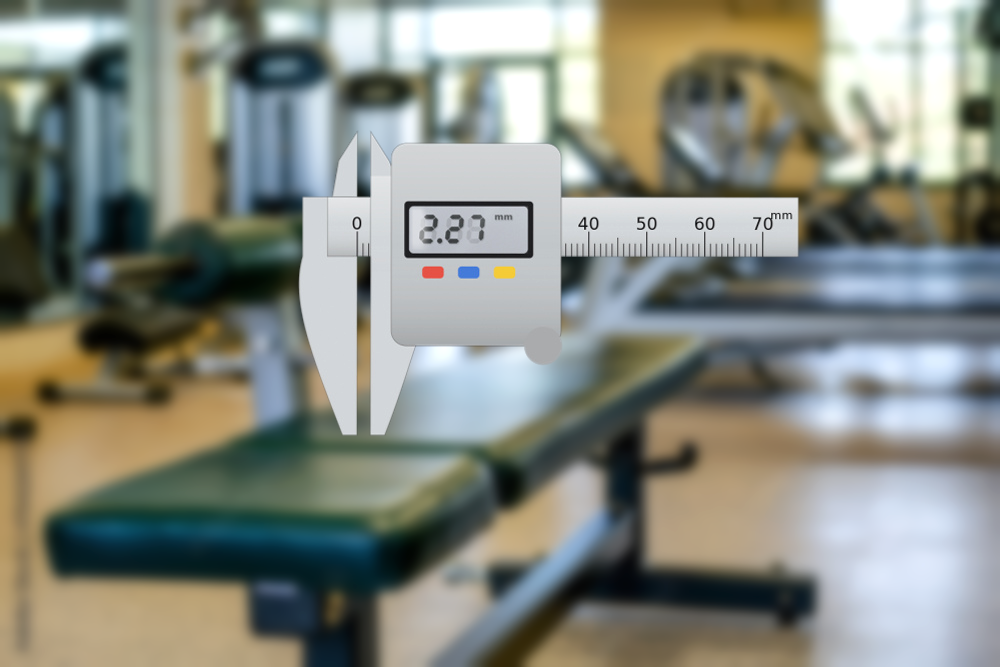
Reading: 2.27; mm
